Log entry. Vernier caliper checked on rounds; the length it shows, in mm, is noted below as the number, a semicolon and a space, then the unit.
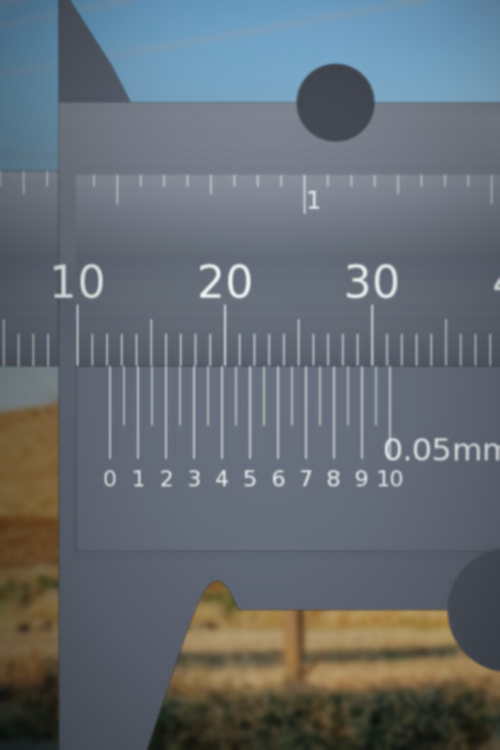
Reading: 12.2; mm
